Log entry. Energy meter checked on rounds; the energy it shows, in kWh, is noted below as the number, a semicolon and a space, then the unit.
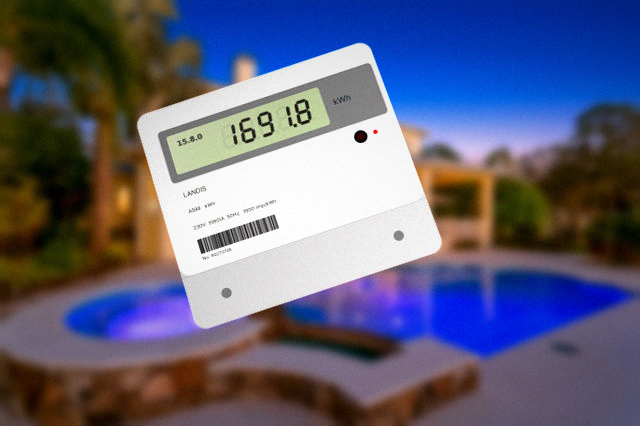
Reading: 1691.8; kWh
